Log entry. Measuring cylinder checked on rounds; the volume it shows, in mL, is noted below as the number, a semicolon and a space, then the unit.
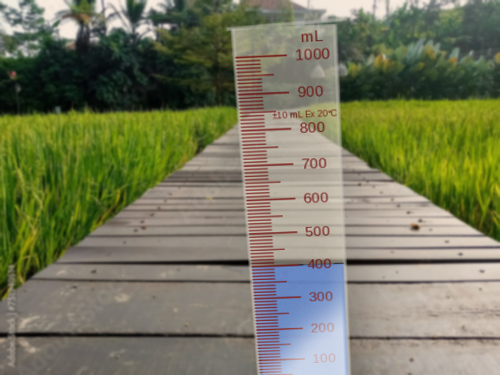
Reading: 400; mL
